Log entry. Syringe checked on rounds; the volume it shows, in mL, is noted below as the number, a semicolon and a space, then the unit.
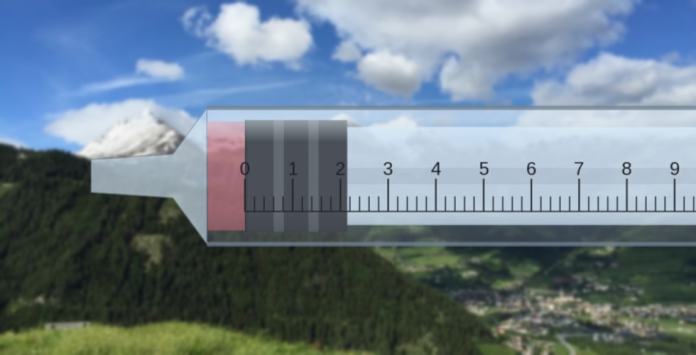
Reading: 0; mL
